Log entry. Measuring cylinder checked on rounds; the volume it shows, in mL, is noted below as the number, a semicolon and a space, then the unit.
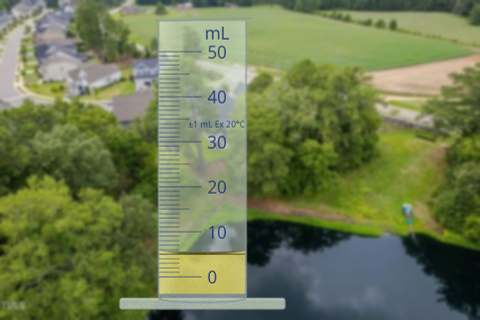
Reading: 5; mL
